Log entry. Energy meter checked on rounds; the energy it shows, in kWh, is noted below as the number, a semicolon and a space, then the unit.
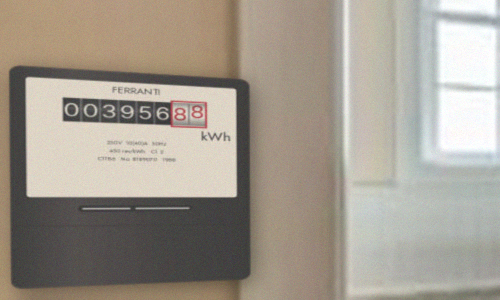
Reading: 3956.88; kWh
